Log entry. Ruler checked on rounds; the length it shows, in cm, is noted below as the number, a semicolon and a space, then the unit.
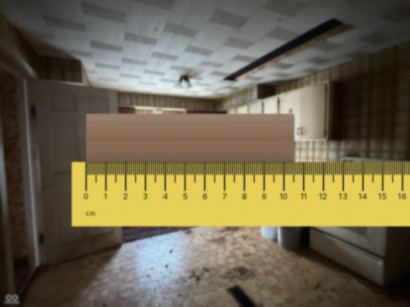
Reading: 10.5; cm
